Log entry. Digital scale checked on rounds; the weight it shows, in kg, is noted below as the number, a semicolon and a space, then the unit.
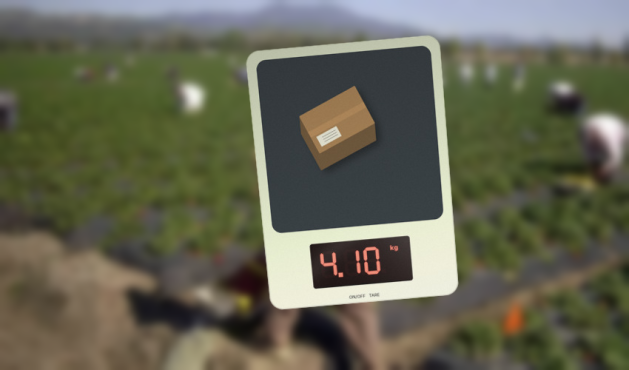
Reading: 4.10; kg
